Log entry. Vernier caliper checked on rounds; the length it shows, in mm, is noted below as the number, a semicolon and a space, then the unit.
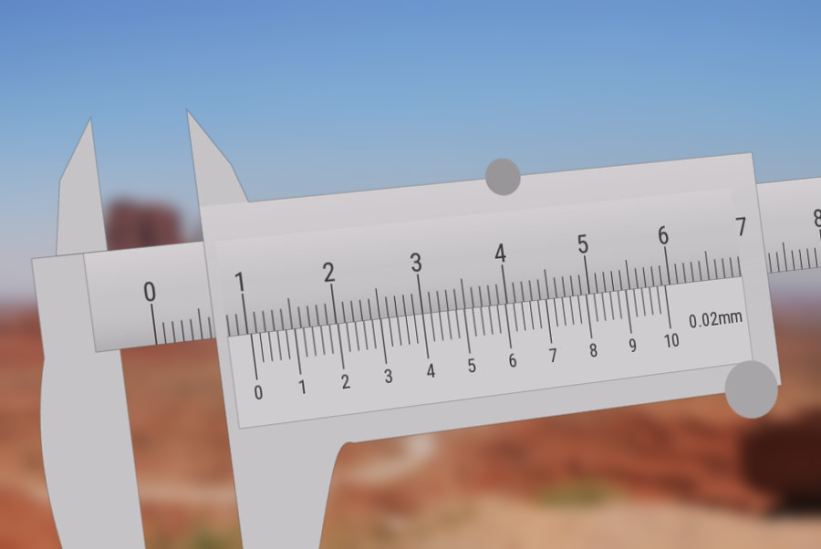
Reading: 10.4; mm
